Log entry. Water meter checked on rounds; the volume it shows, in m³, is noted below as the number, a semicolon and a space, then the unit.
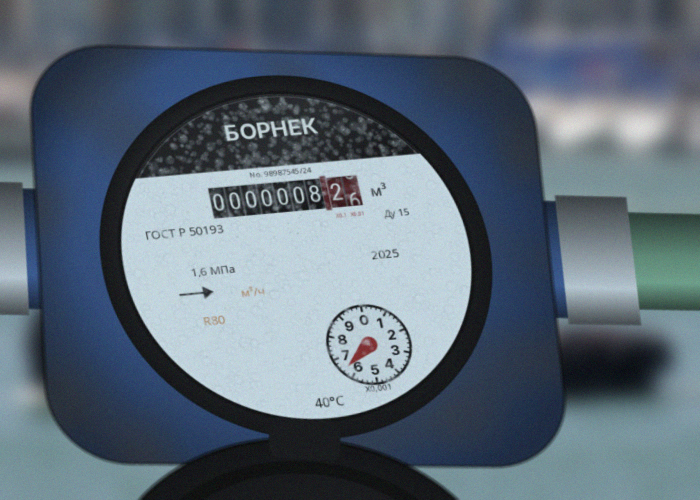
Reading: 8.256; m³
